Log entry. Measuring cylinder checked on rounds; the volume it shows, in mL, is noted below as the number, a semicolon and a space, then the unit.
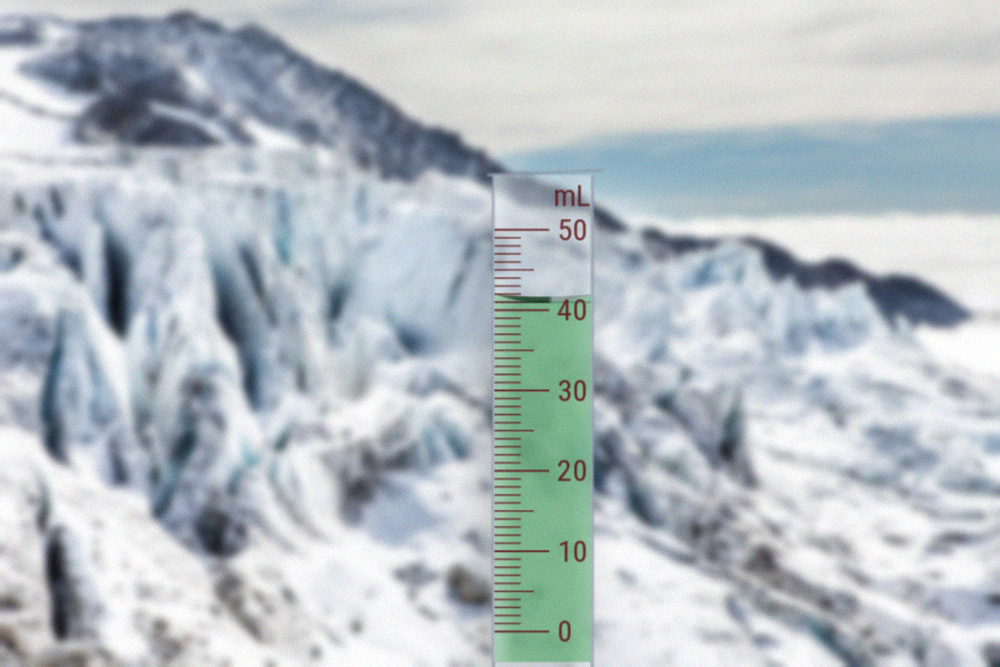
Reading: 41; mL
